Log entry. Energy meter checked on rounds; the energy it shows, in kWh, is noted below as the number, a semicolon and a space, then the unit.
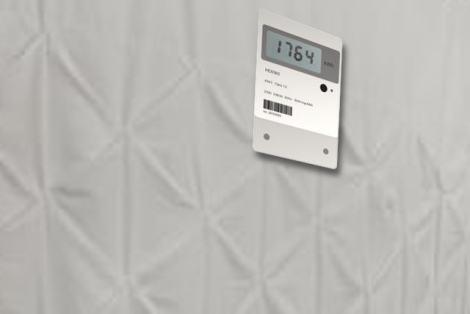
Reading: 1764; kWh
